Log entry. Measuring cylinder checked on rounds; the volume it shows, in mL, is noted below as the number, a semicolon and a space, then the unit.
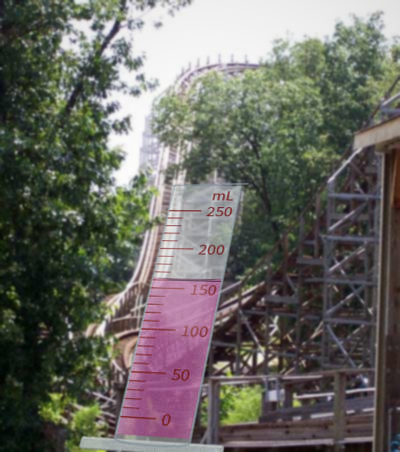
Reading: 160; mL
